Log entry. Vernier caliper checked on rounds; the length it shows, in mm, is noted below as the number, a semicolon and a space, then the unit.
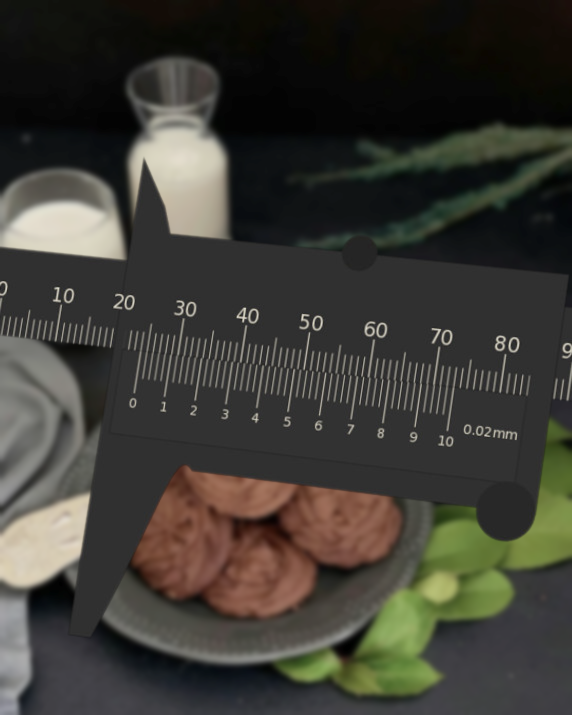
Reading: 24.0; mm
